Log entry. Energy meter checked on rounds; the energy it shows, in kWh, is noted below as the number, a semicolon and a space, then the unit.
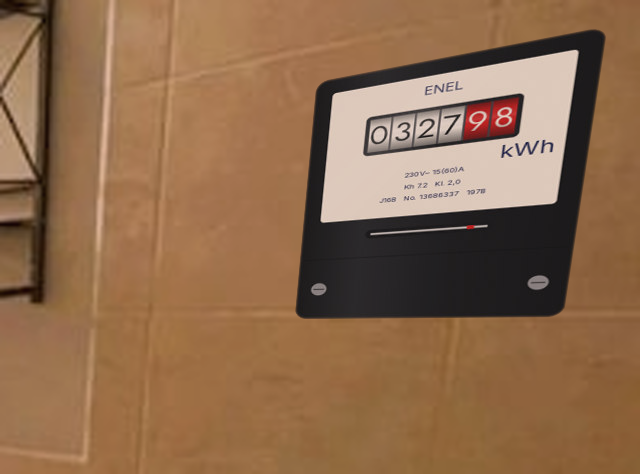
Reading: 327.98; kWh
